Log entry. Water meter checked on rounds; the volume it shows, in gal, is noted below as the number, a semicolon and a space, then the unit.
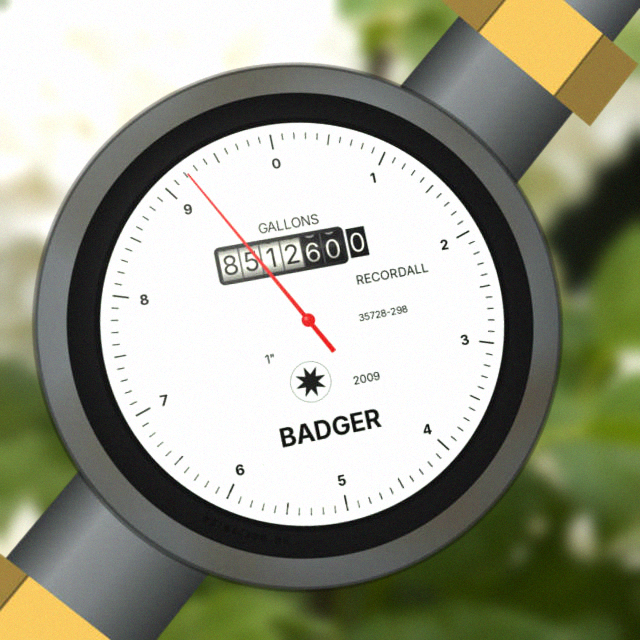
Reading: 8512599.2; gal
